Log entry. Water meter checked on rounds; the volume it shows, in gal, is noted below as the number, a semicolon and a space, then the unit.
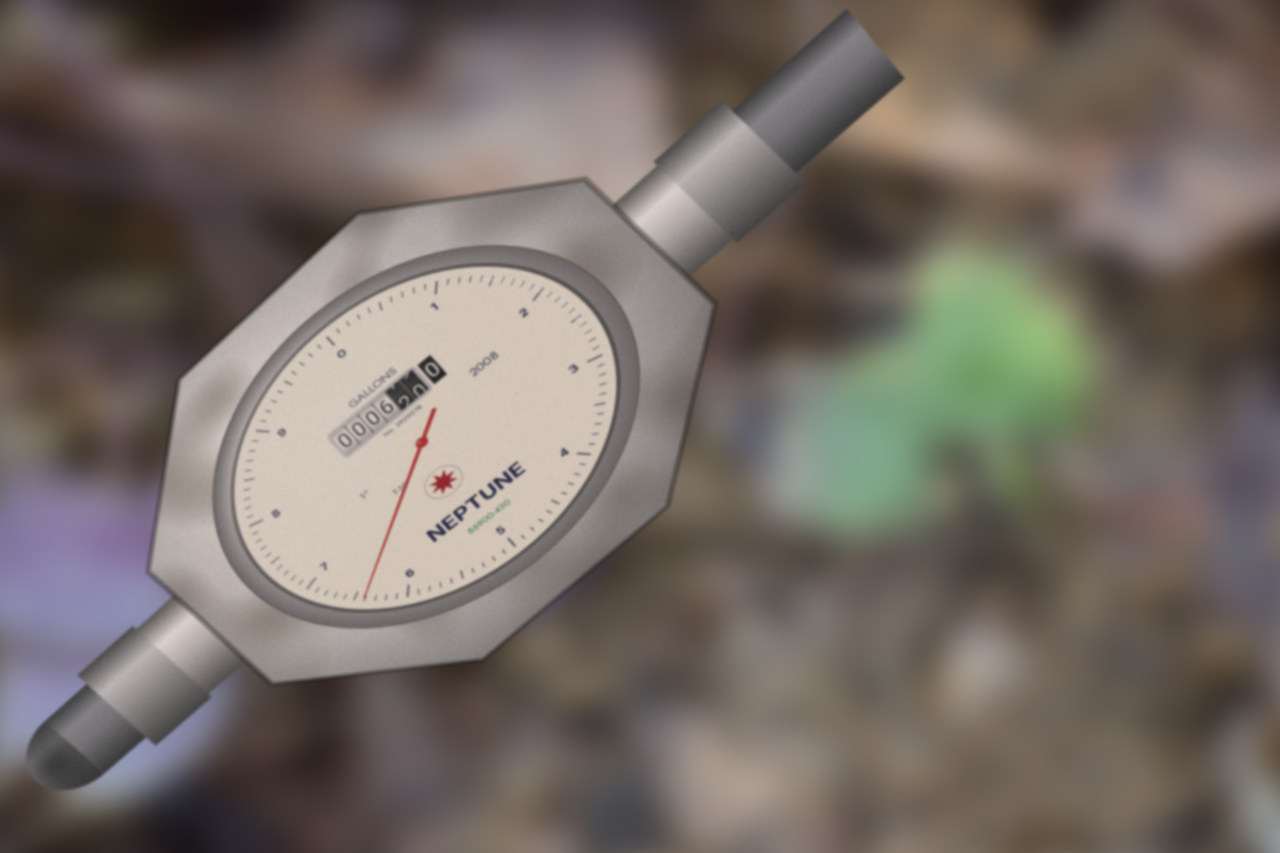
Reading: 6196.4; gal
